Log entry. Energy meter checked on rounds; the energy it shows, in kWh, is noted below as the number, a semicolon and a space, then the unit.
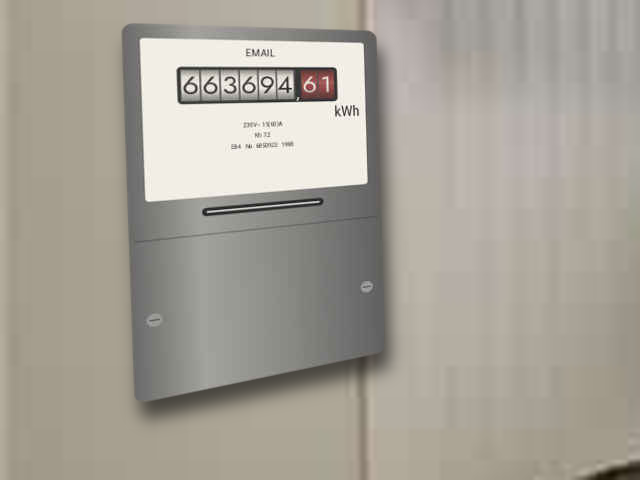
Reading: 663694.61; kWh
